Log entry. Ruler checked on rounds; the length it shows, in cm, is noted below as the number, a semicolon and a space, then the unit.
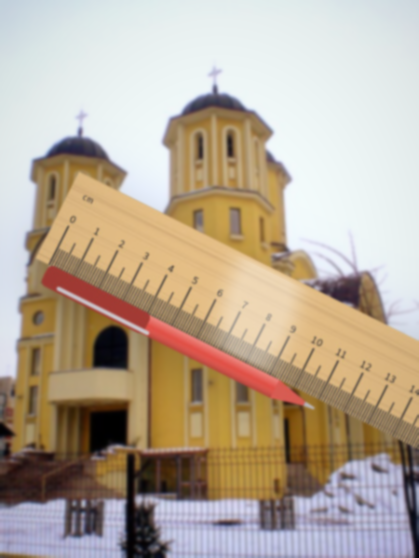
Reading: 11; cm
